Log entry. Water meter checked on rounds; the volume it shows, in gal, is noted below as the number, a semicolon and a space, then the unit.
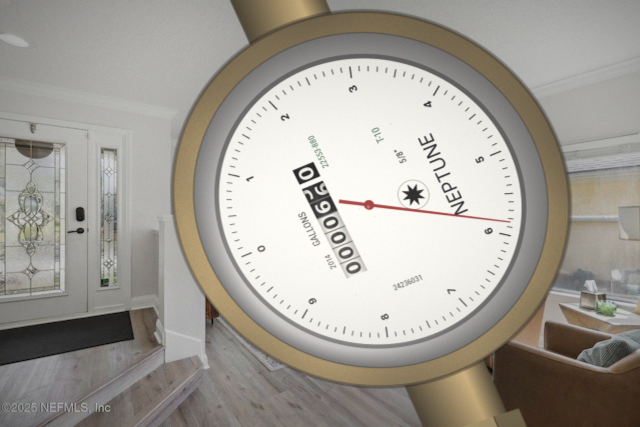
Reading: 655.8; gal
